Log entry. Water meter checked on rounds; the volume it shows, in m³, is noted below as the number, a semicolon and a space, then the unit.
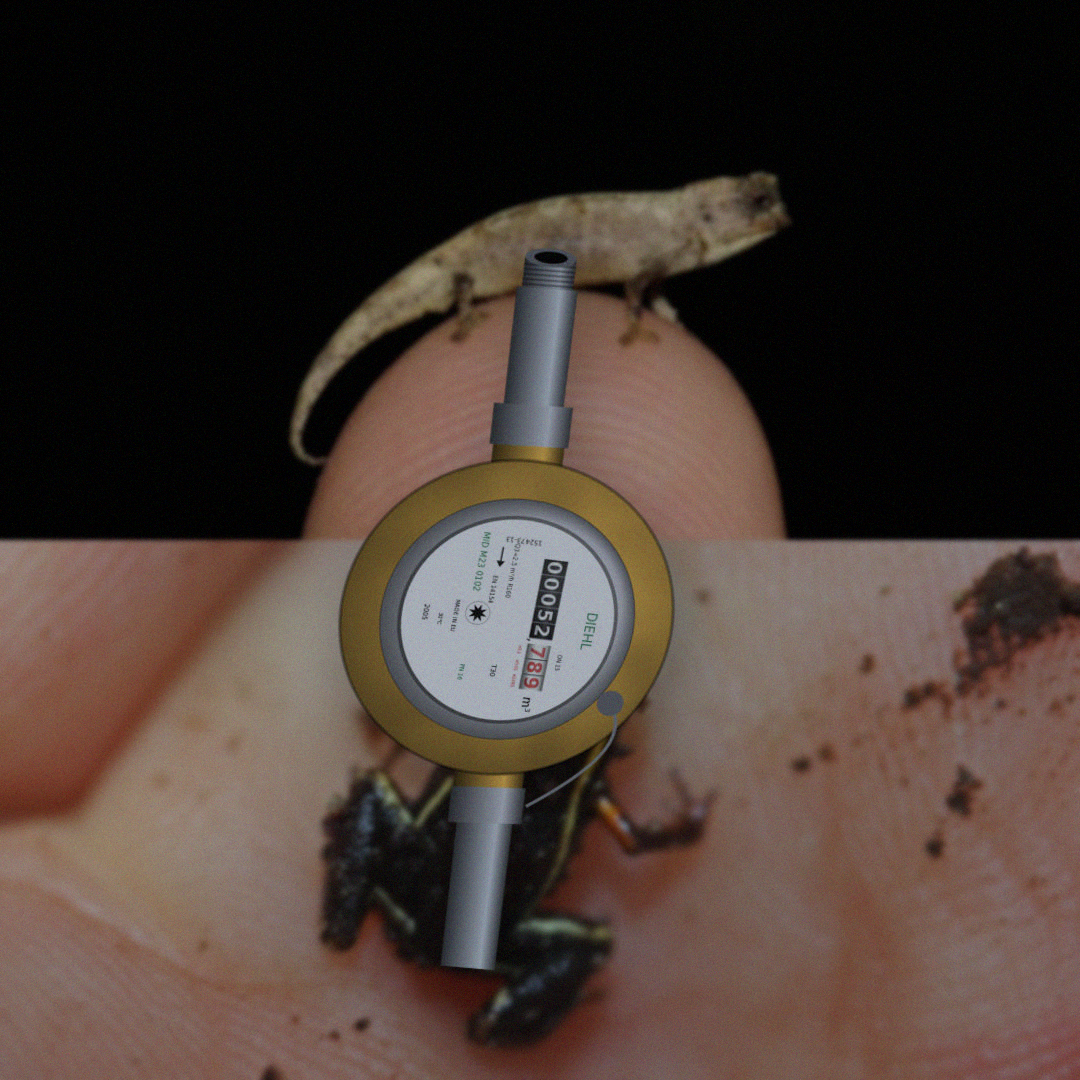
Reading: 52.789; m³
